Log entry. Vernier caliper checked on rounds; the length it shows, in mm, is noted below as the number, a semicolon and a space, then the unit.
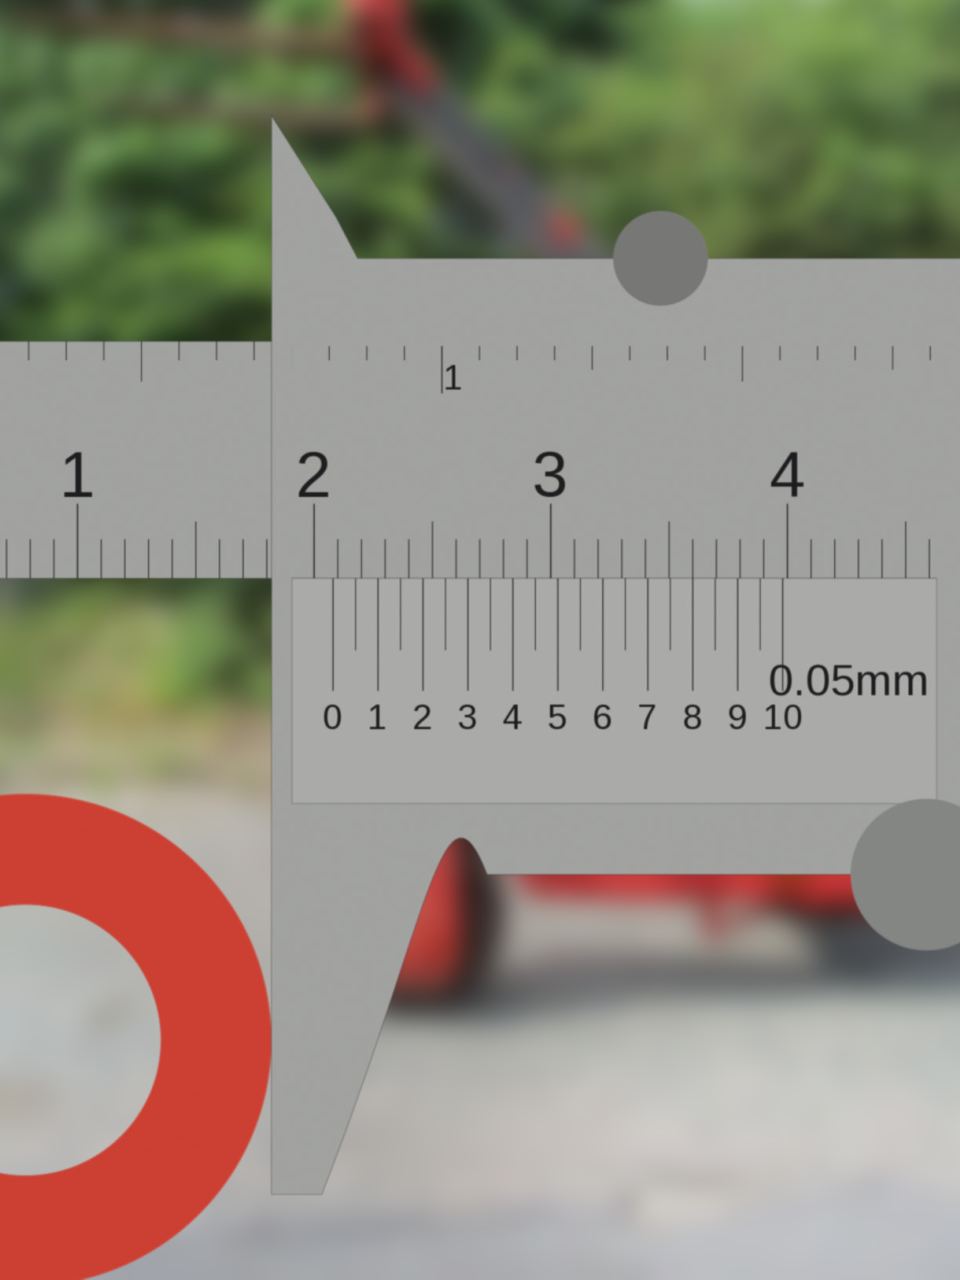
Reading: 20.8; mm
